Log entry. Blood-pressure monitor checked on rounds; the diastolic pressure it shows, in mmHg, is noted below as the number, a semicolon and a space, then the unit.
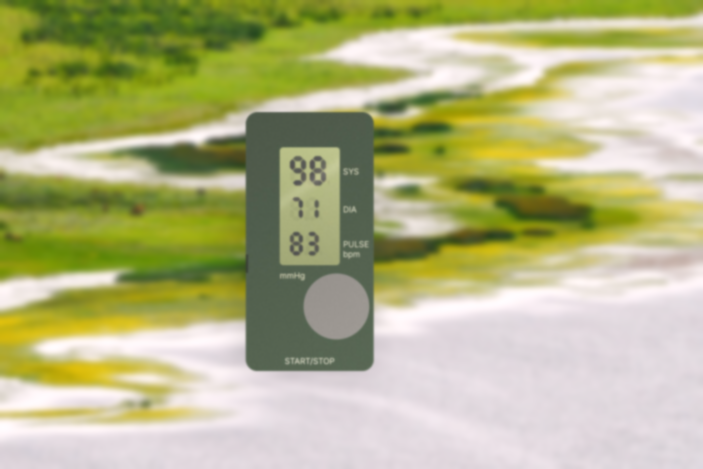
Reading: 71; mmHg
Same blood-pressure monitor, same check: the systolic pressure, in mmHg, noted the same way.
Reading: 98; mmHg
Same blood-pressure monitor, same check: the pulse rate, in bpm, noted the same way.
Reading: 83; bpm
